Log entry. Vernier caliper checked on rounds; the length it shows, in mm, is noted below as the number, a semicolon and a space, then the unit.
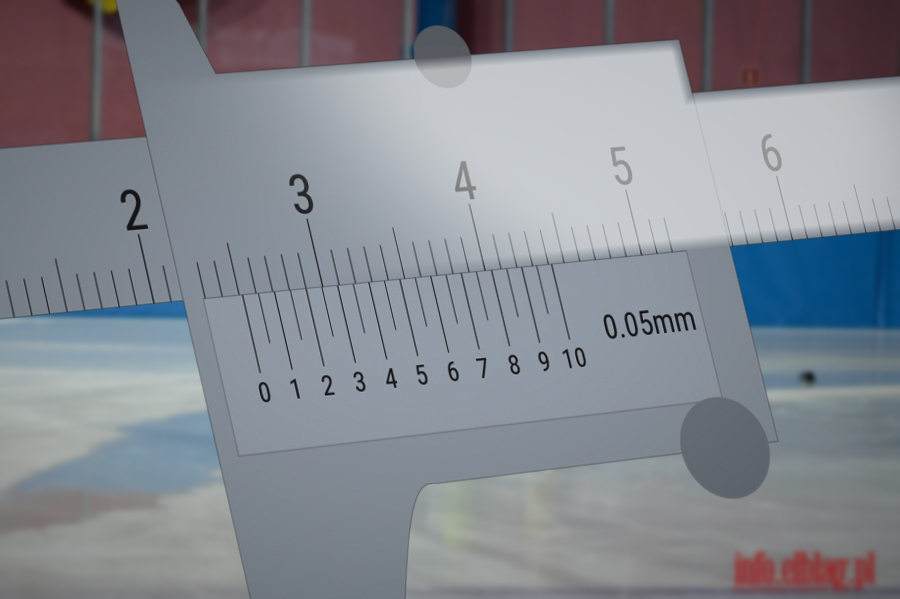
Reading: 25.2; mm
